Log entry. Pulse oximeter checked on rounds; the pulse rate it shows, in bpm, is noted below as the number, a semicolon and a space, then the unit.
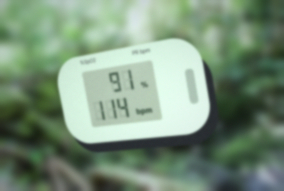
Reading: 114; bpm
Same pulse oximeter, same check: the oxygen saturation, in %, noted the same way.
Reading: 91; %
